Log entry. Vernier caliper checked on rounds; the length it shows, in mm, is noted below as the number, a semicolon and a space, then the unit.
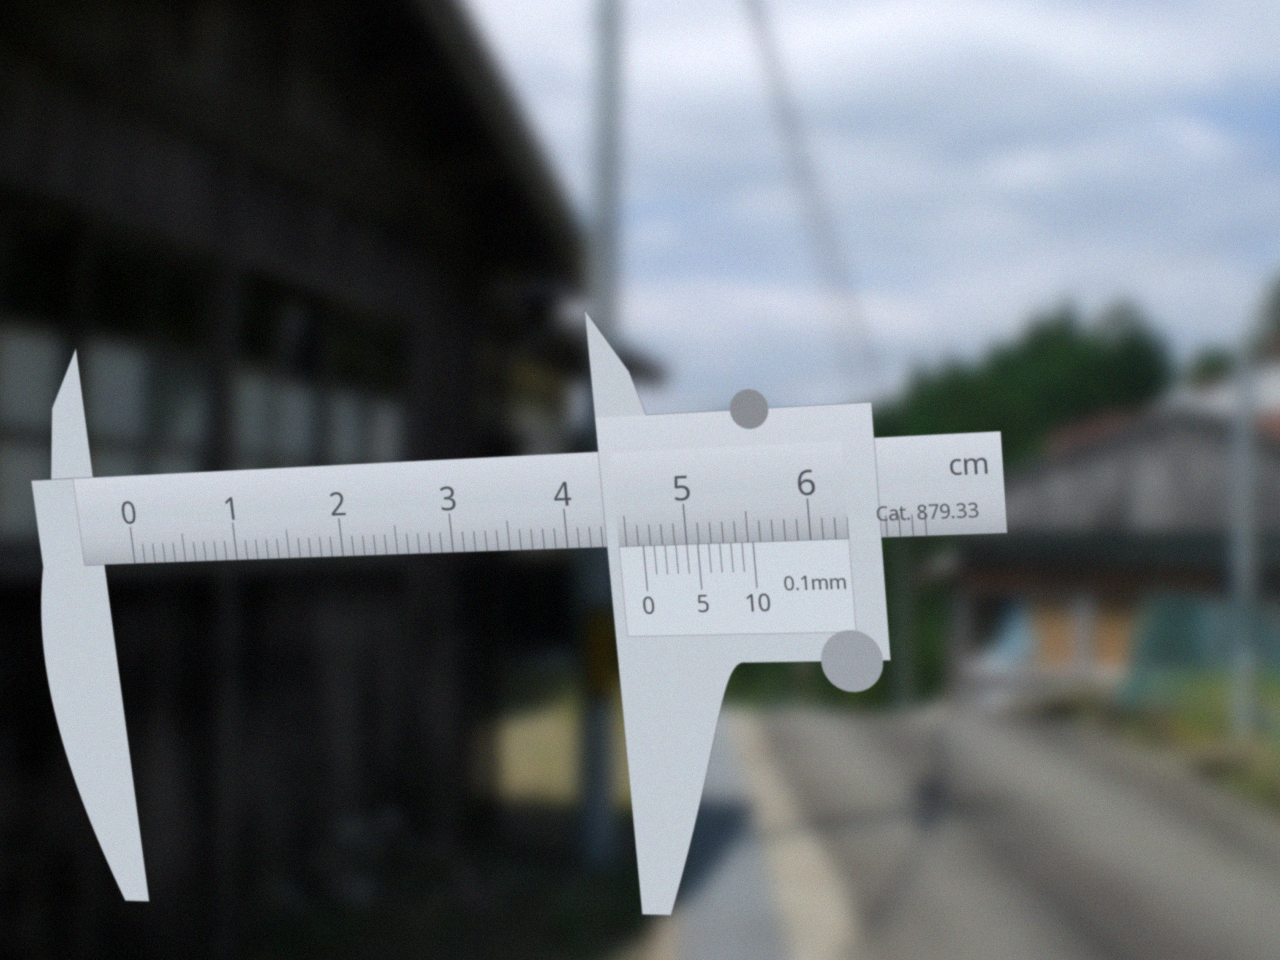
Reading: 46.4; mm
